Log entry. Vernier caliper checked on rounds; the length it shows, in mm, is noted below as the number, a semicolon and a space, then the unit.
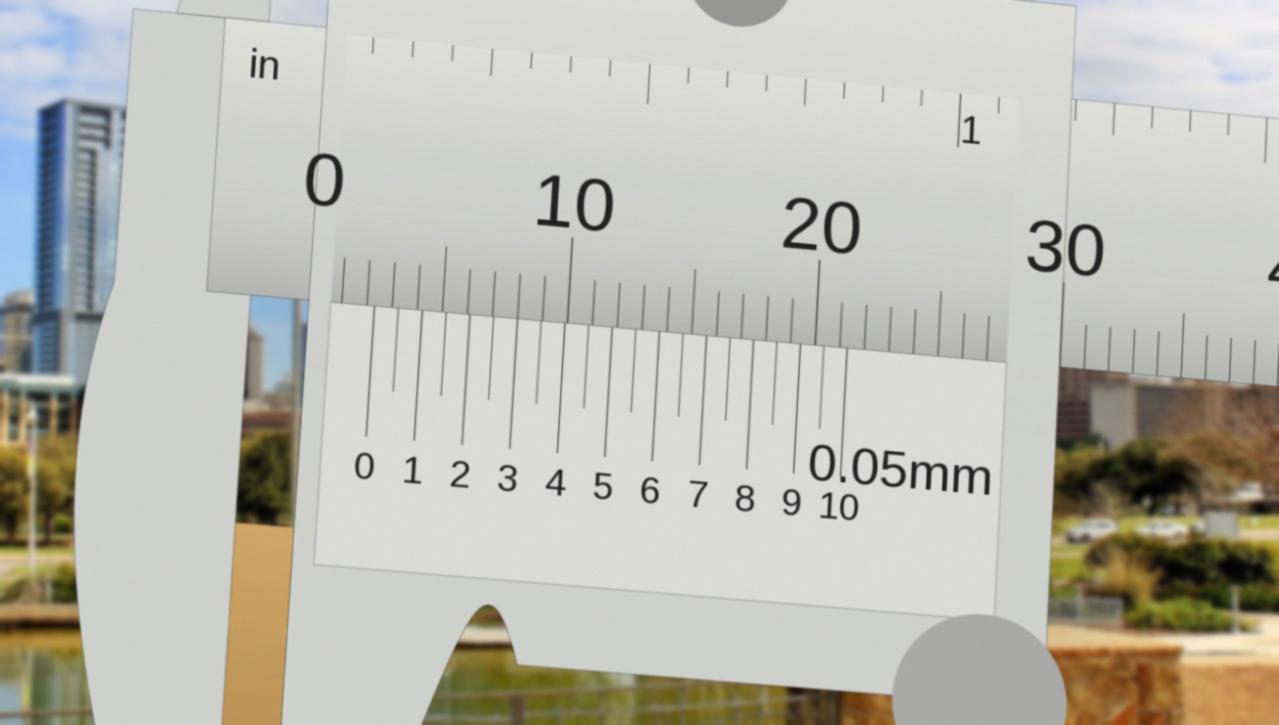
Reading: 2.3; mm
